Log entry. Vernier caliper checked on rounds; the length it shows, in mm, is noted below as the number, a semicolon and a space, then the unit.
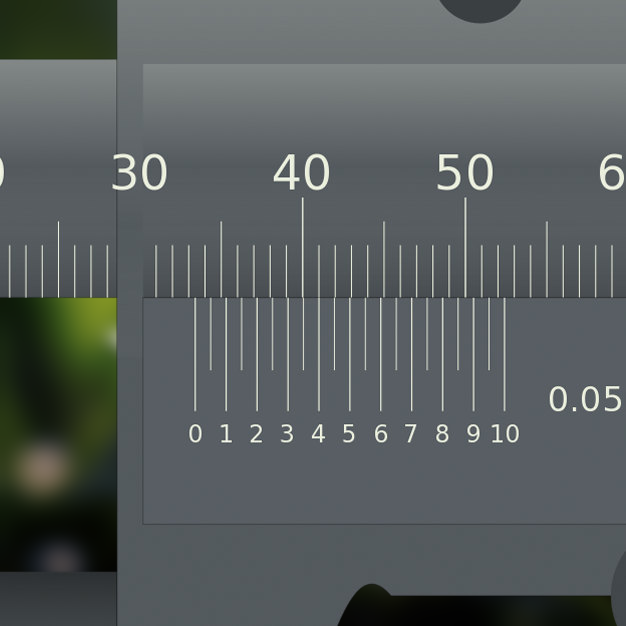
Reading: 33.4; mm
